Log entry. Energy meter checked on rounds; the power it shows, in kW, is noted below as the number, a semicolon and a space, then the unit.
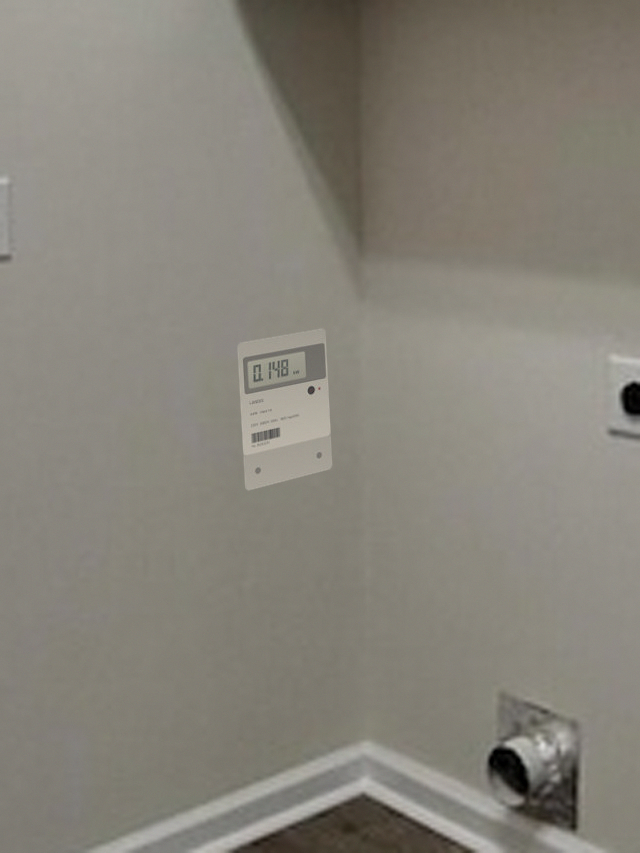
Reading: 0.148; kW
